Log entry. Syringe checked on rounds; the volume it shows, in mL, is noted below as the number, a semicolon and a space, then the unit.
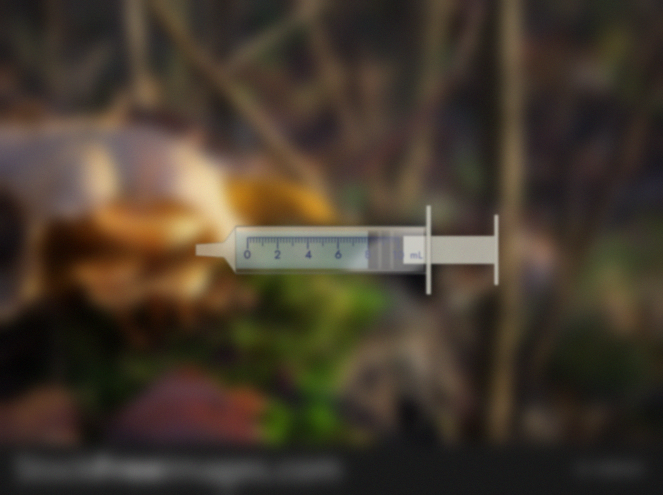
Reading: 8; mL
